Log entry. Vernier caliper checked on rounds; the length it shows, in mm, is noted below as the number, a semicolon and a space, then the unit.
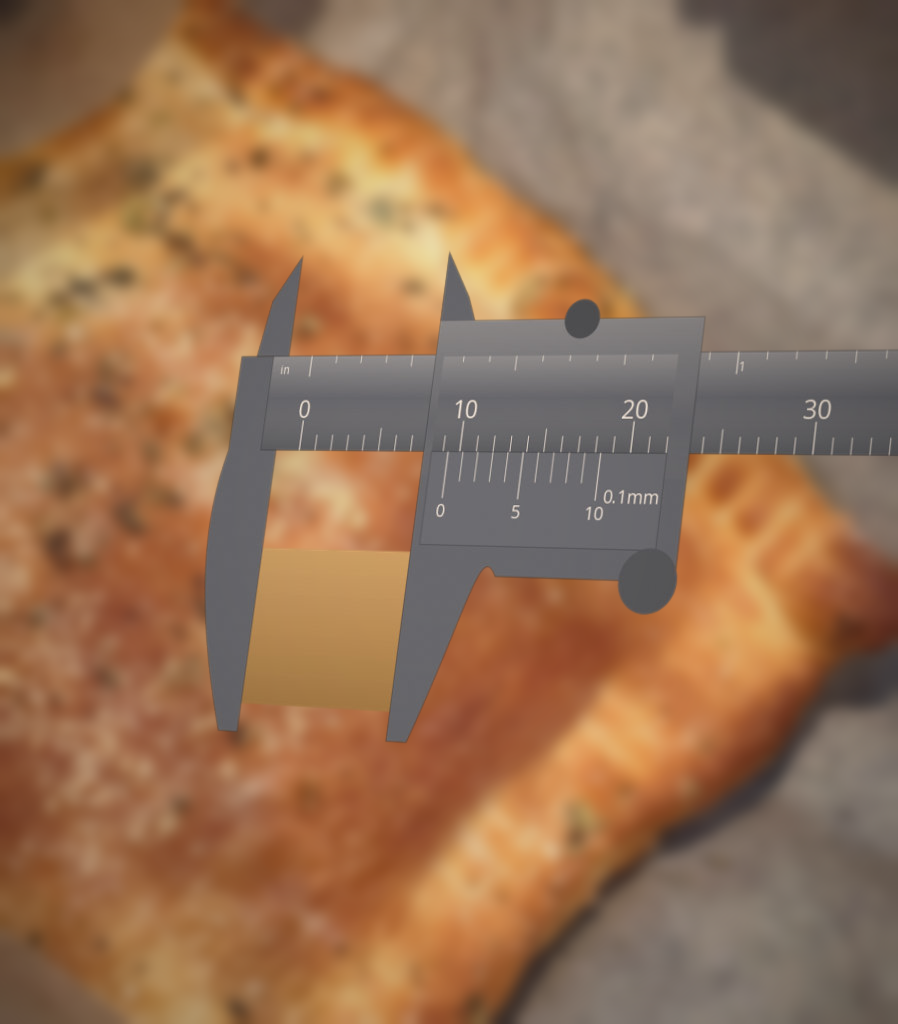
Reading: 9.3; mm
